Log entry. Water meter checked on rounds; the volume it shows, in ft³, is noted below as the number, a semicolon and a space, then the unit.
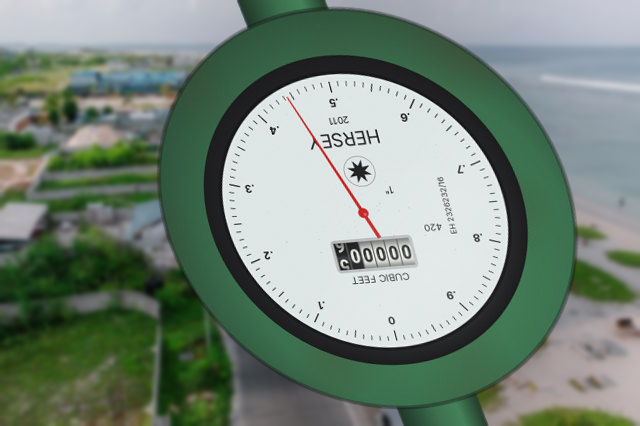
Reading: 5.44; ft³
